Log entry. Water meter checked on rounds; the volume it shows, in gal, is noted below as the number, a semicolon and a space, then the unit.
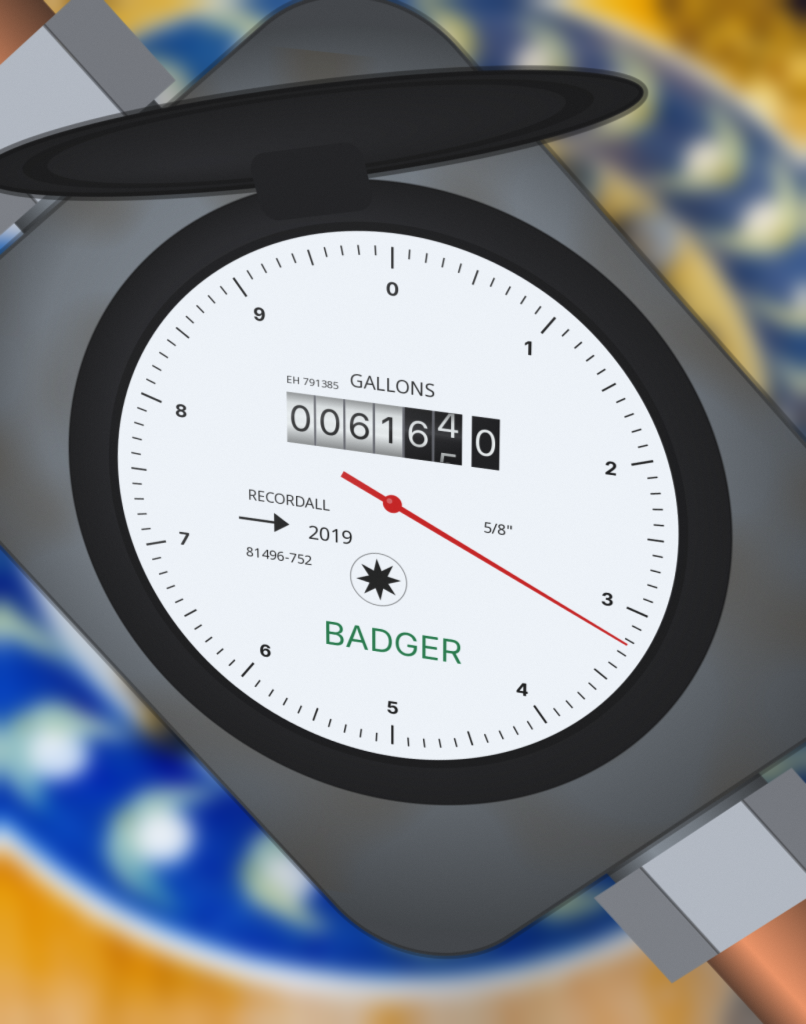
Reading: 61643.2; gal
